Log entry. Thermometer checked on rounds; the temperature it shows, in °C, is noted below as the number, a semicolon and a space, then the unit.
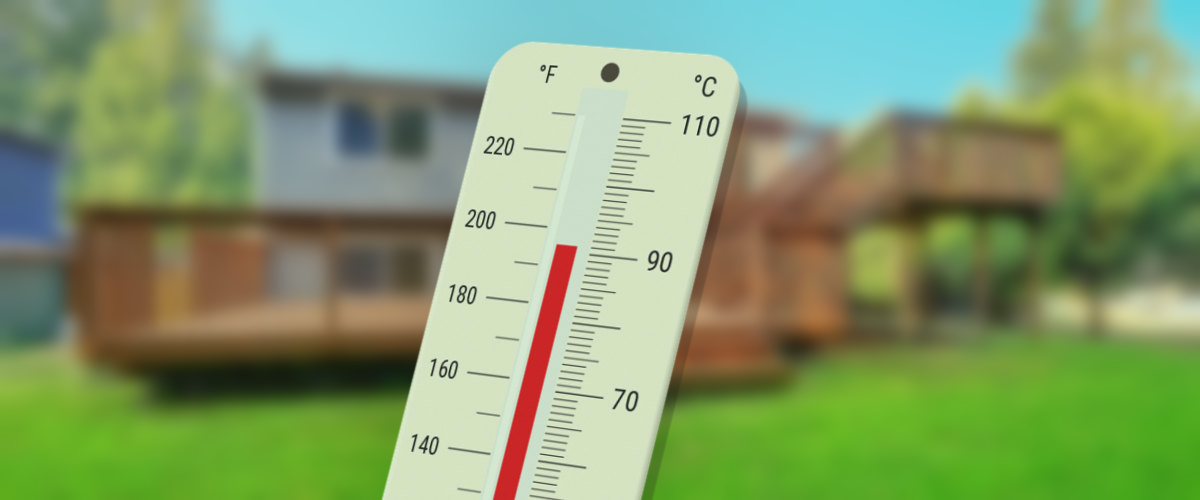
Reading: 91; °C
